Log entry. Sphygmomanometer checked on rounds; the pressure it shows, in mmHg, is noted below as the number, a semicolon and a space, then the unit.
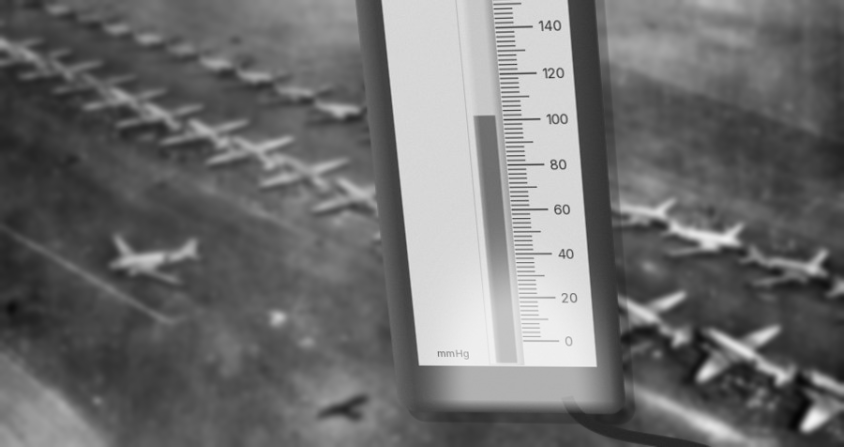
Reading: 102; mmHg
